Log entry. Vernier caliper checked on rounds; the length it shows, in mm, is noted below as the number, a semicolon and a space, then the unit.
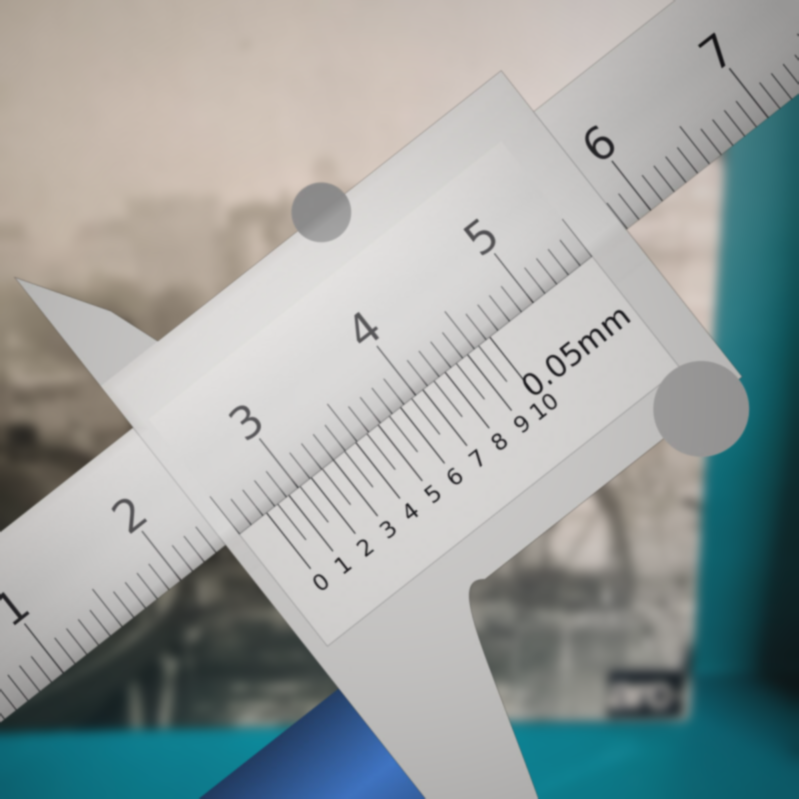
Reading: 27.3; mm
